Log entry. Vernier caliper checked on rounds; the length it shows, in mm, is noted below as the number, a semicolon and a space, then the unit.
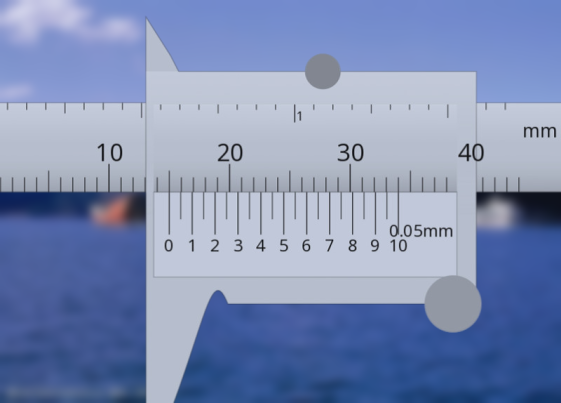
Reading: 15.0; mm
